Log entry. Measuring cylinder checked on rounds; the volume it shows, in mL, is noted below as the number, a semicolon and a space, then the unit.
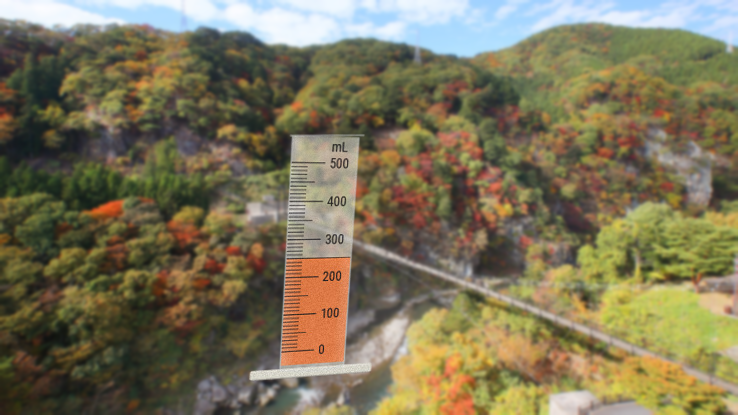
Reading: 250; mL
